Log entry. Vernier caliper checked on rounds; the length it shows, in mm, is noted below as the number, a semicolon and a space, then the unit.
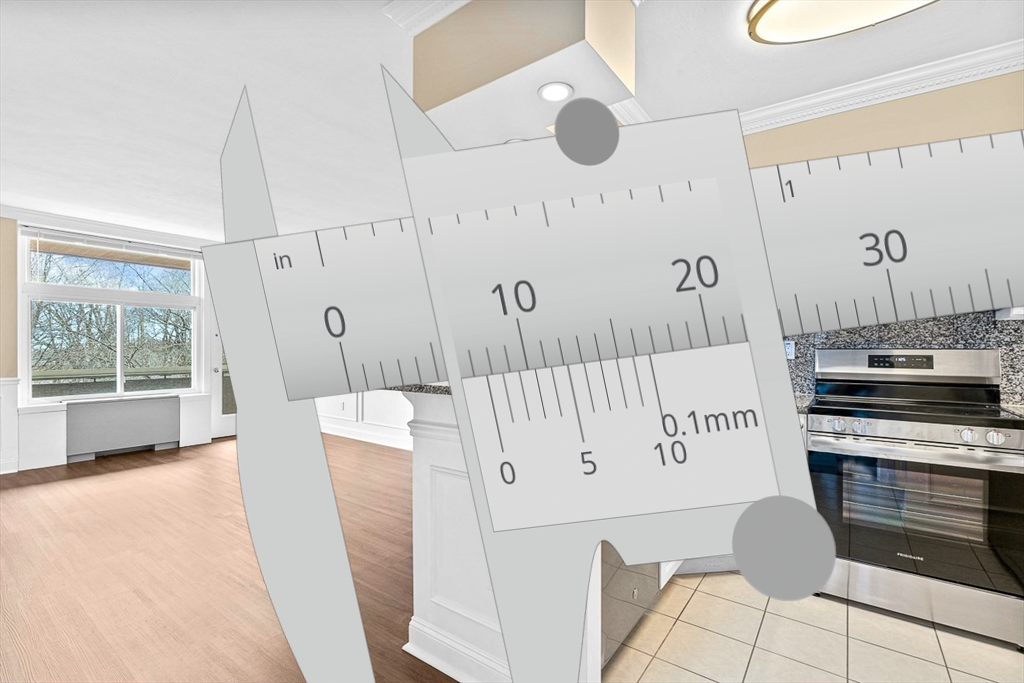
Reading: 7.7; mm
